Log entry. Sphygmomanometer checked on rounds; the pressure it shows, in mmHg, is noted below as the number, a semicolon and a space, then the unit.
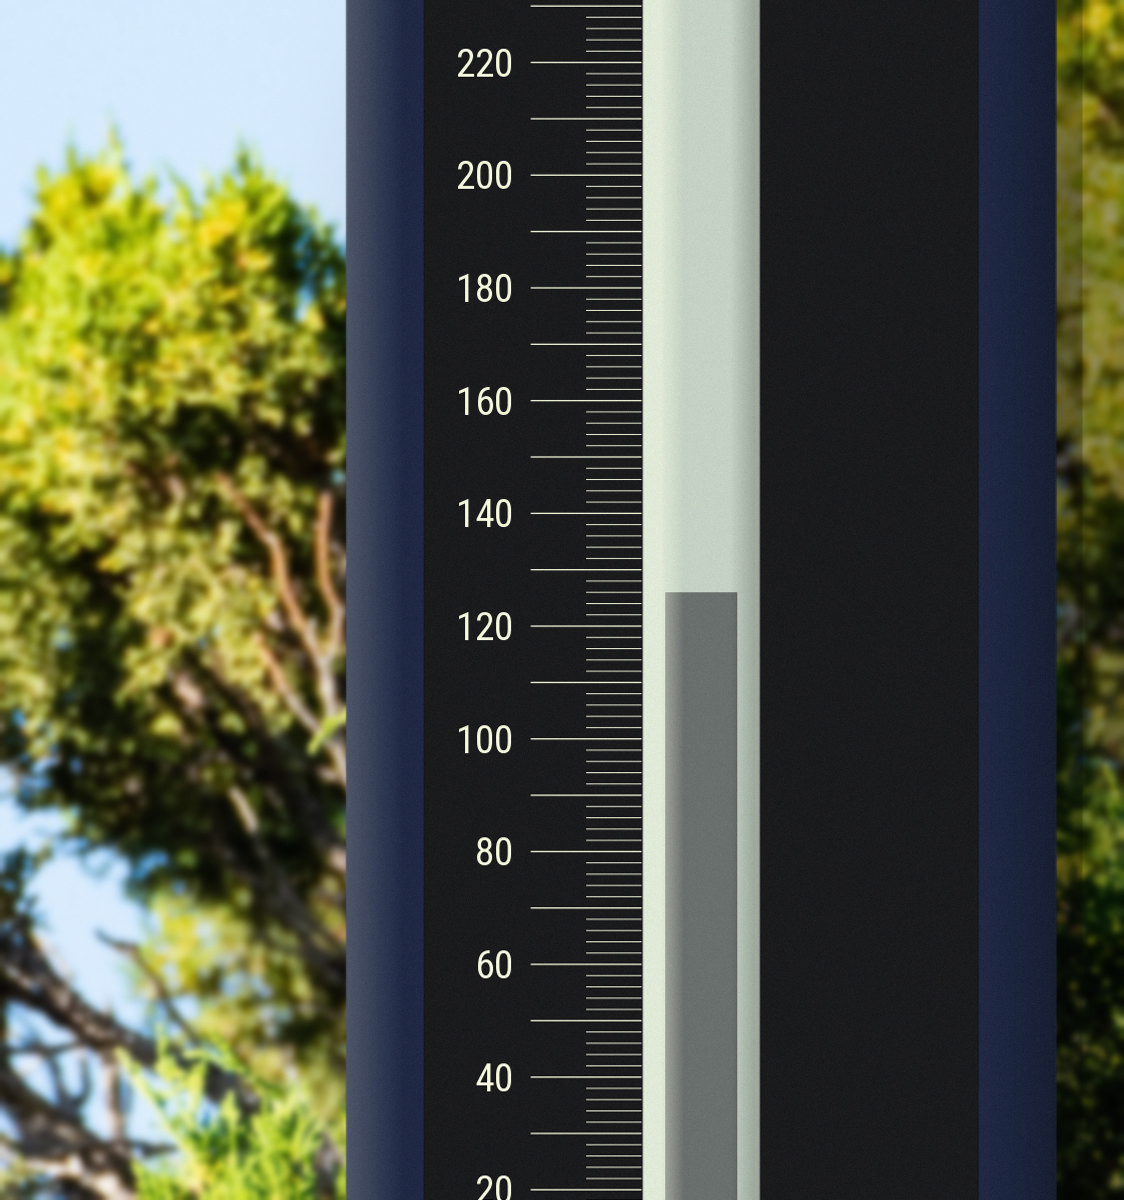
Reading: 126; mmHg
